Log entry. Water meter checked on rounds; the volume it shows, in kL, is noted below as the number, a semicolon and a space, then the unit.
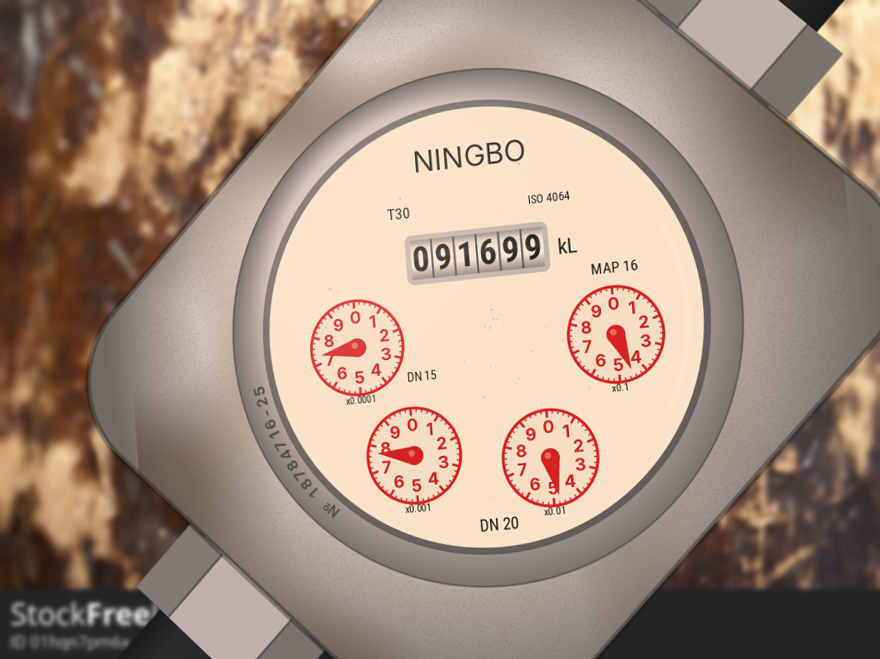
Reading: 91699.4477; kL
